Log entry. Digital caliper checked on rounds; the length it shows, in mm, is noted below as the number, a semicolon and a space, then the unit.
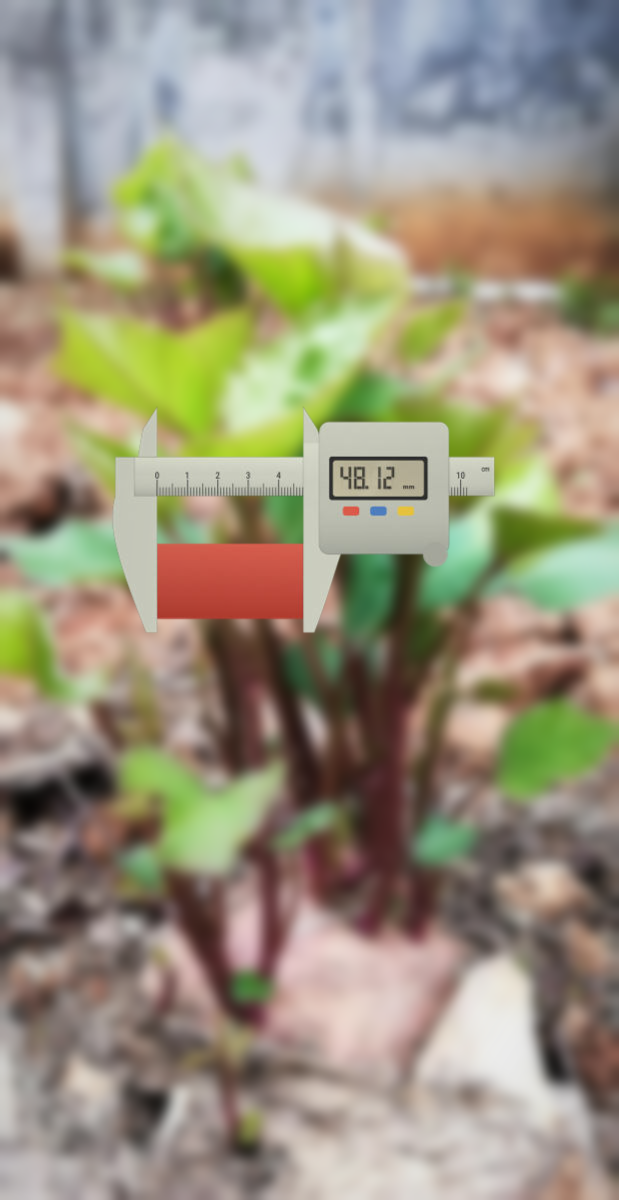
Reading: 48.12; mm
